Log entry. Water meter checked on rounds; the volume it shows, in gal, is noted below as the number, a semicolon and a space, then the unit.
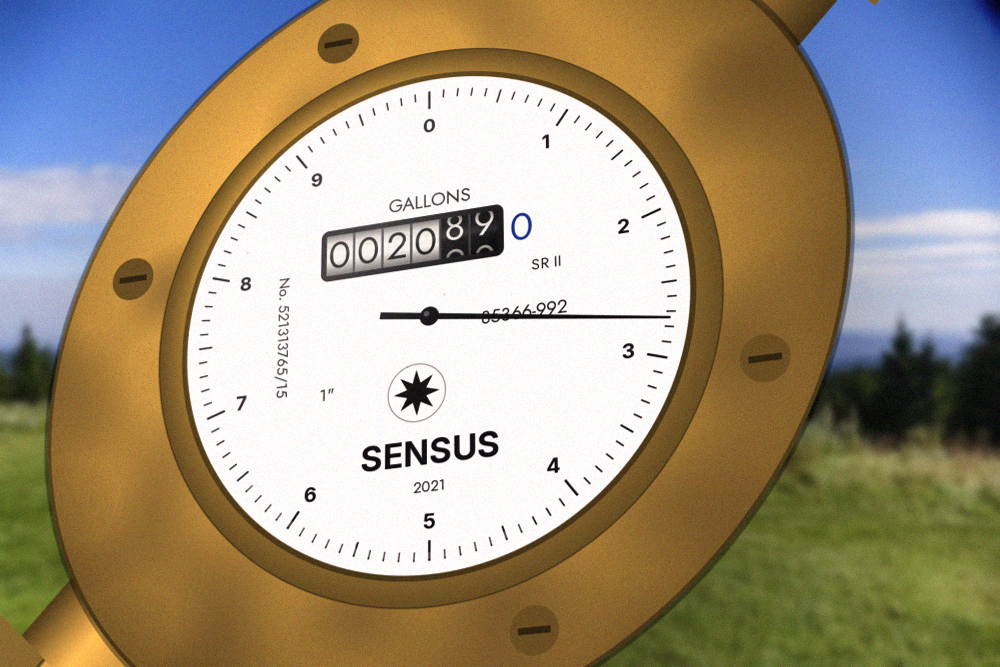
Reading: 20892.7; gal
